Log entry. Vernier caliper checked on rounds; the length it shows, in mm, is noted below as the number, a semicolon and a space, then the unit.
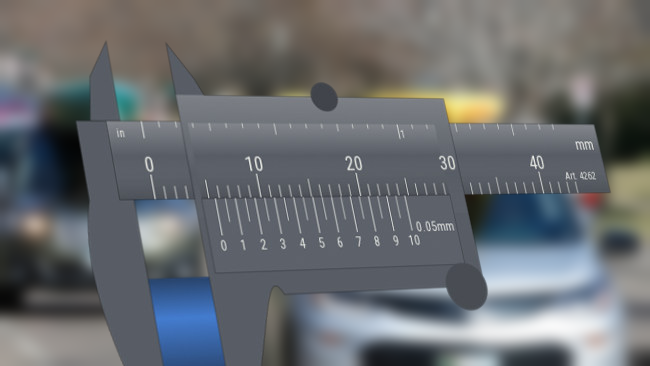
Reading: 5.6; mm
